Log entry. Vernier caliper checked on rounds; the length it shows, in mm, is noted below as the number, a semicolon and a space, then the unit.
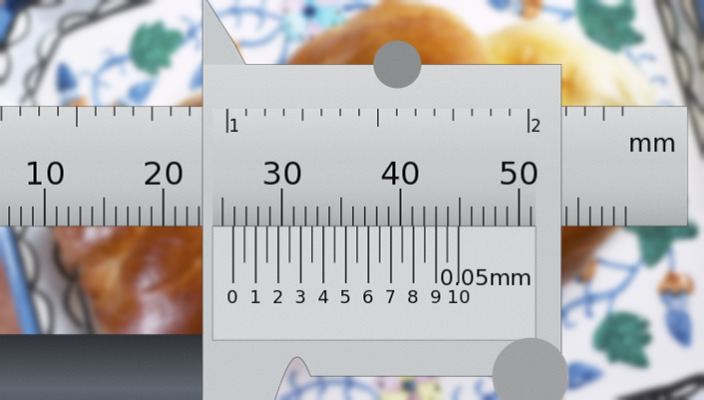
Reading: 25.9; mm
